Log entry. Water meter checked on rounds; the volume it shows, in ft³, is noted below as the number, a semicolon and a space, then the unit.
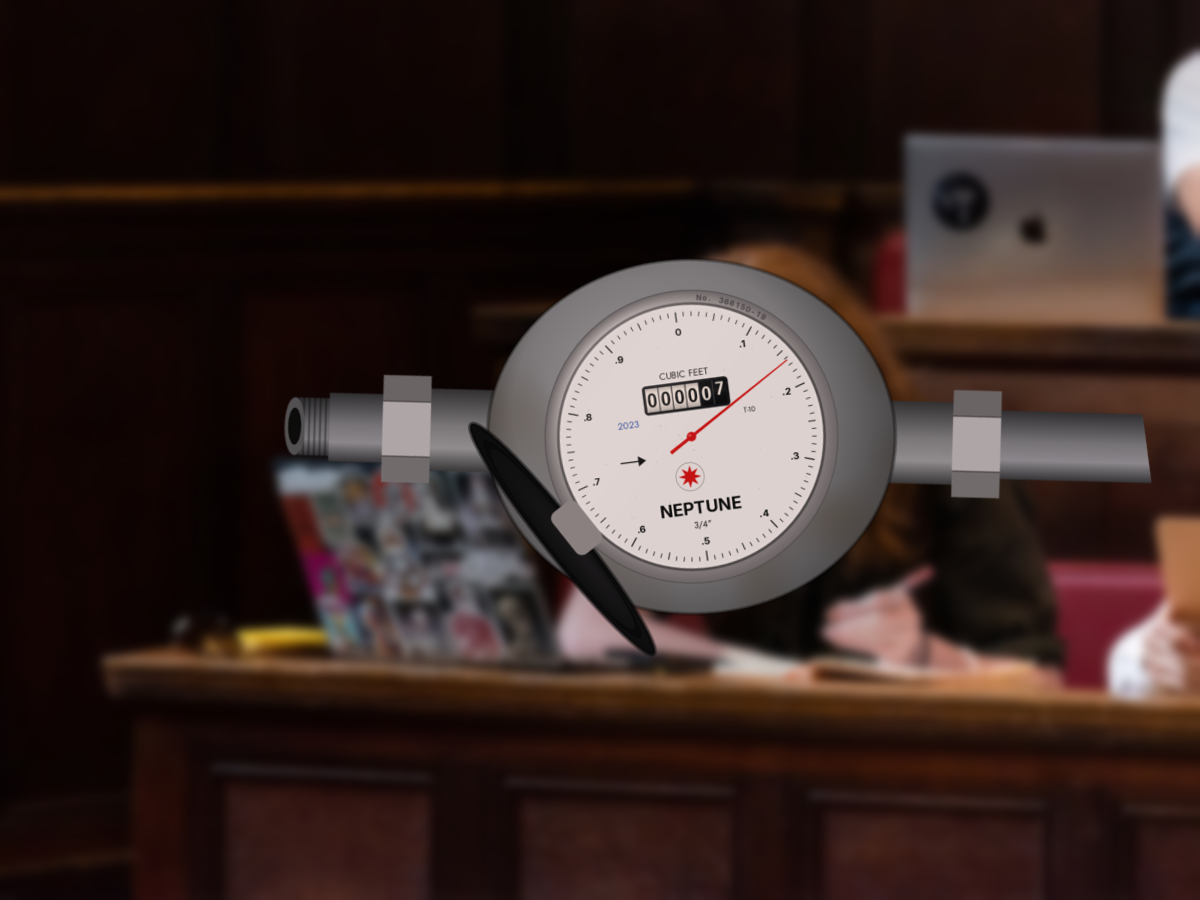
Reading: 7.16; ft³
